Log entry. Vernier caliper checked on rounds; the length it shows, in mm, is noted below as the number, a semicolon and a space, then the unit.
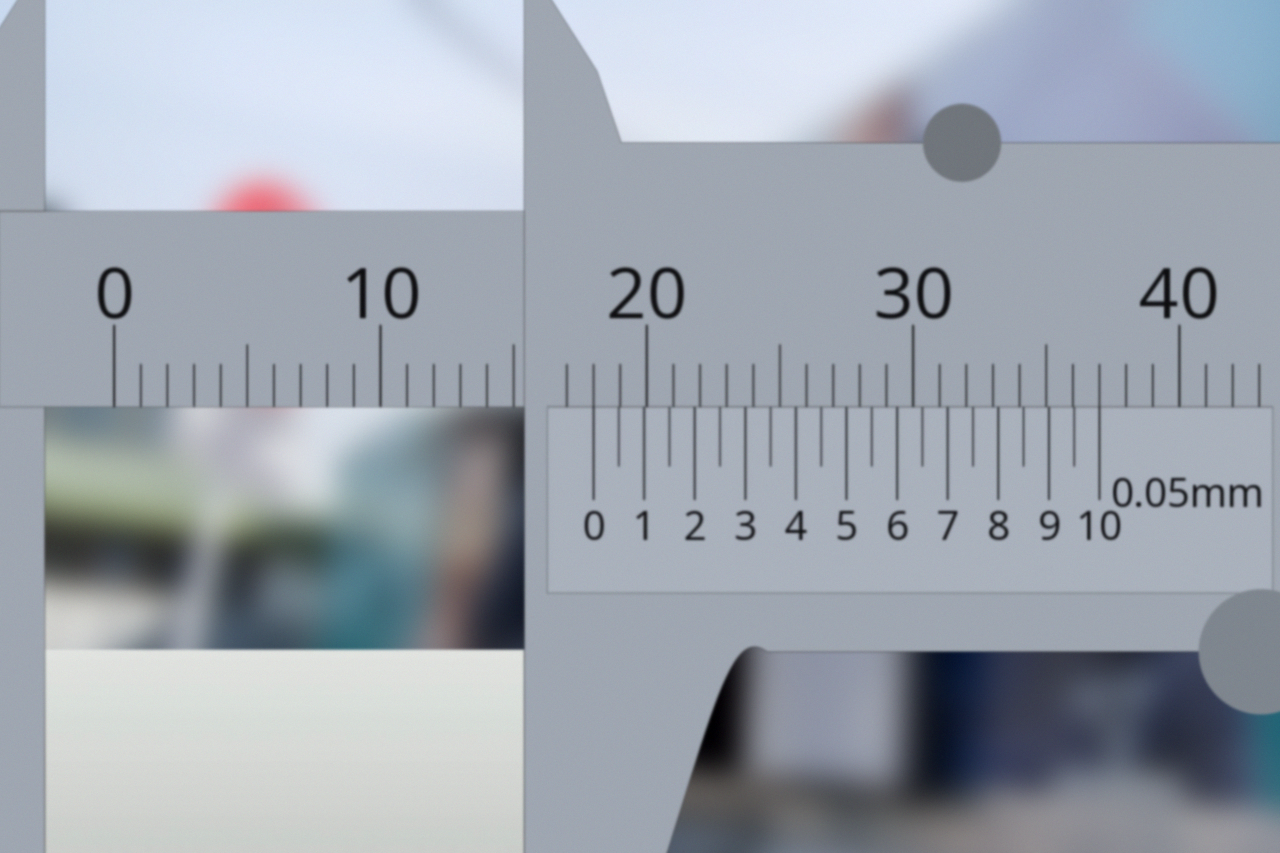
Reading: 18.0; mm
